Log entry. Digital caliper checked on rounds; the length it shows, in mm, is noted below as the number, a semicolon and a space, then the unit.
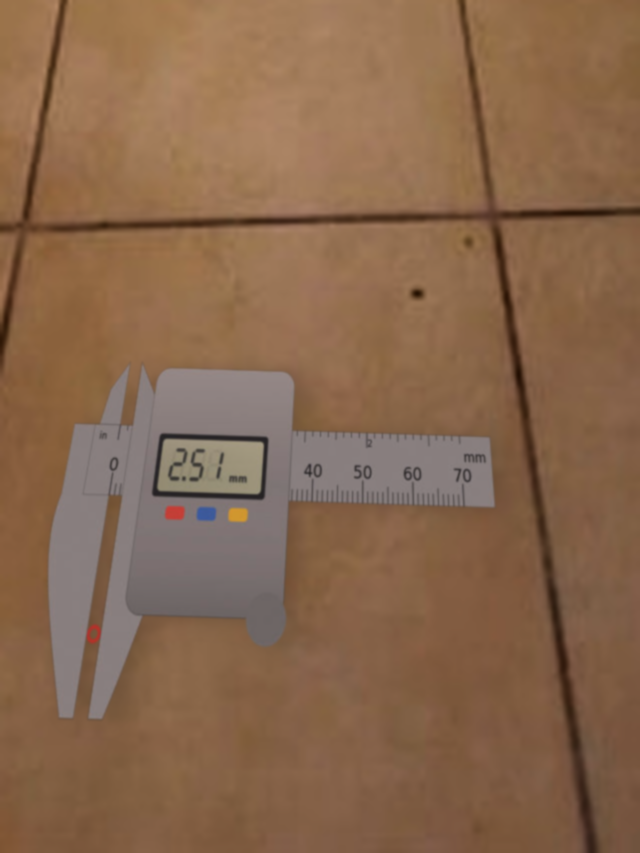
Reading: 2.51; mm
